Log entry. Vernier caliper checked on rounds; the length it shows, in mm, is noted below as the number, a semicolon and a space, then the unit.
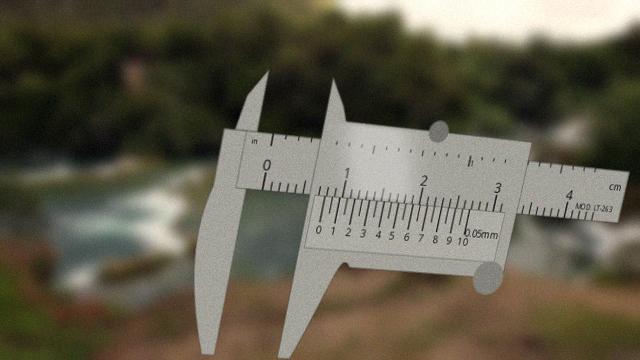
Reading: 7.8; mm
